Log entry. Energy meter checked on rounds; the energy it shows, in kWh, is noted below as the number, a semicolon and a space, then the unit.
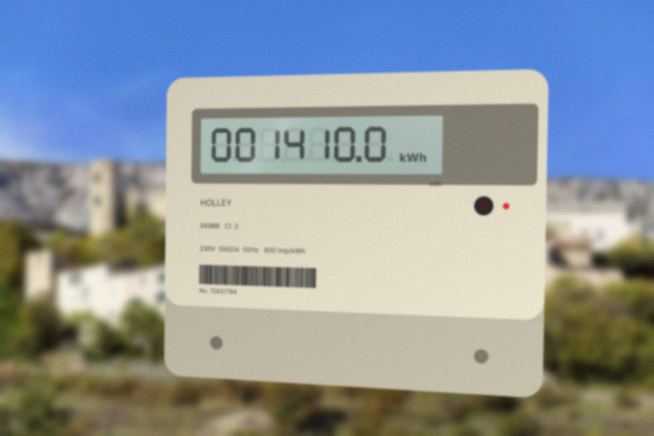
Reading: 1410.0; kWh
